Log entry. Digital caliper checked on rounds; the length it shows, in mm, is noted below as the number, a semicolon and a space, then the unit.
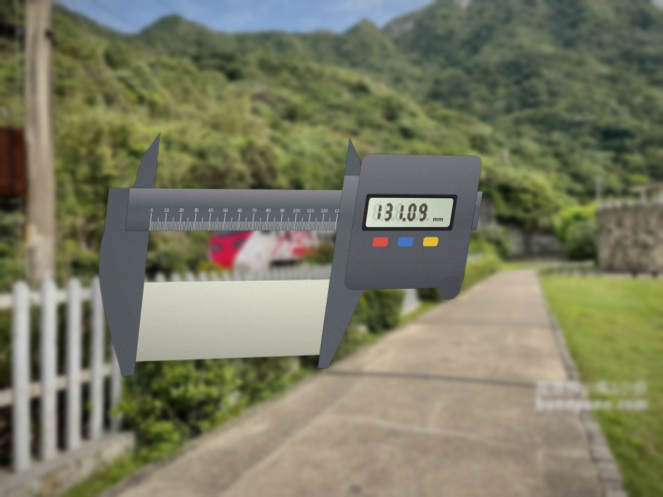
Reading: 131.09; mm
